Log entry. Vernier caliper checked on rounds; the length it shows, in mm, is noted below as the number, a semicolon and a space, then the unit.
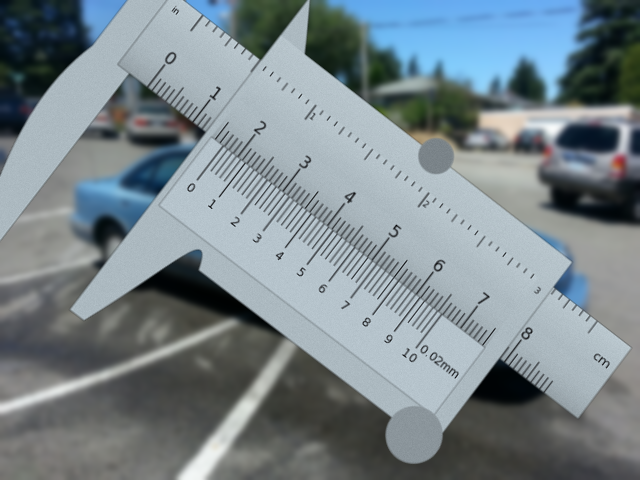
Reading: 16.8; mm
